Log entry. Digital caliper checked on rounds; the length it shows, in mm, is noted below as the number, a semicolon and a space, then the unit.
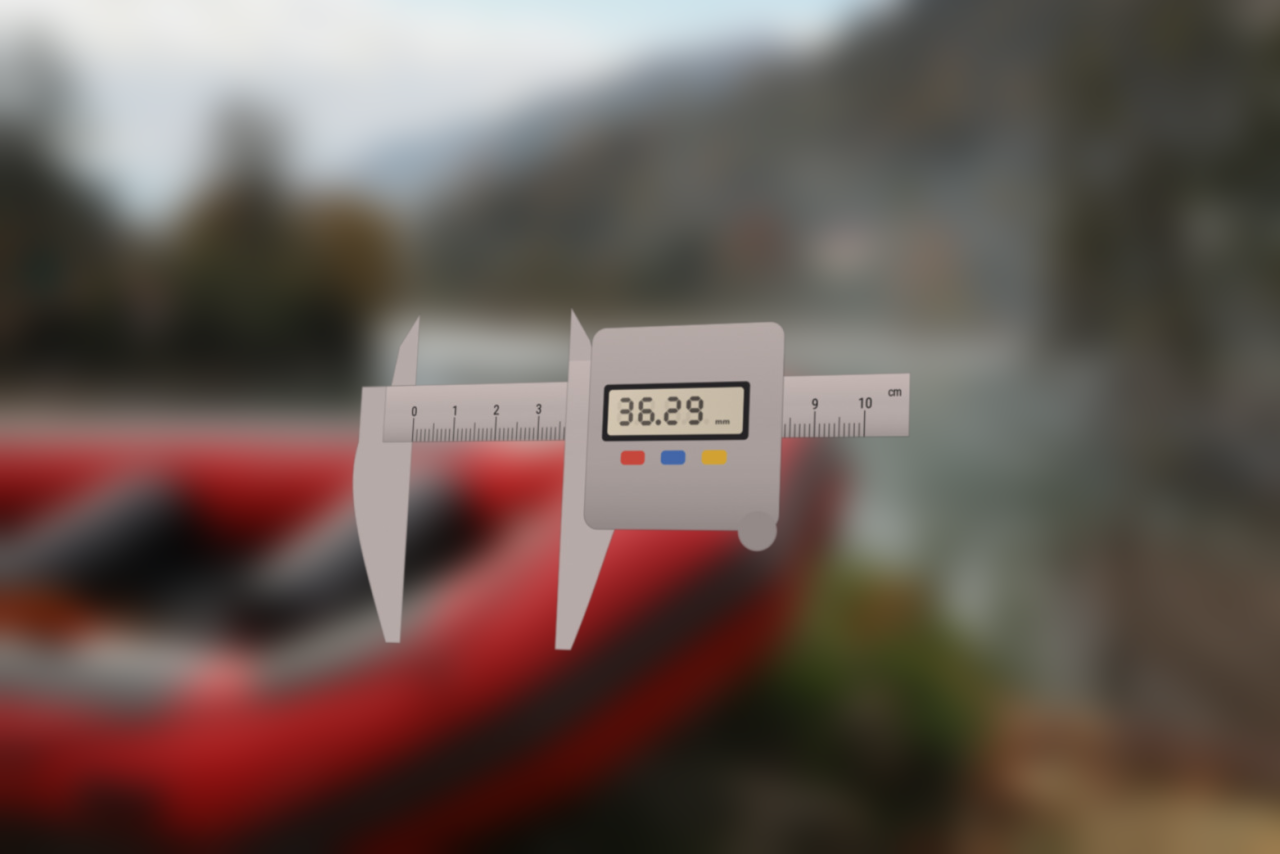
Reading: 36.29; mm
